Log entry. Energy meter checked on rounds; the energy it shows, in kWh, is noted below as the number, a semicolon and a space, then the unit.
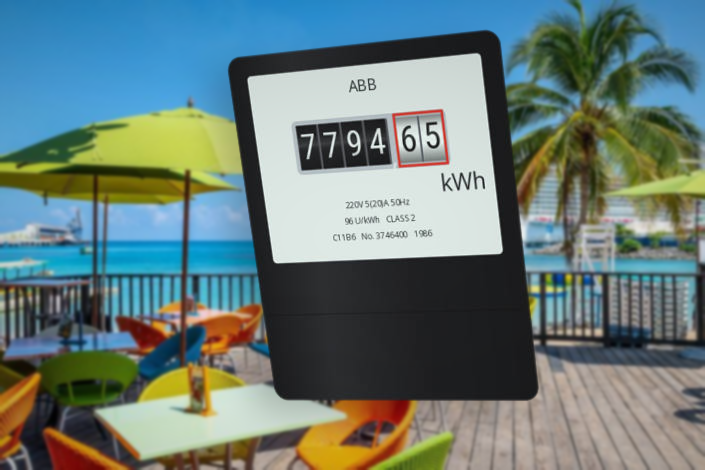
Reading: 7794.65; kWh
